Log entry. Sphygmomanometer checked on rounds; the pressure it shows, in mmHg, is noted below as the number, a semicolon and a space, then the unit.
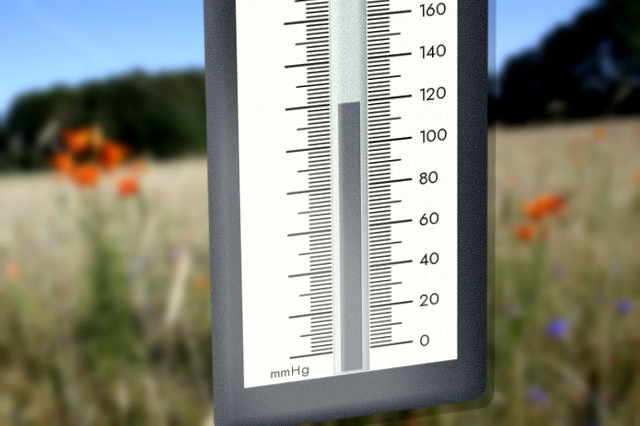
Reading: 120; mmHg
